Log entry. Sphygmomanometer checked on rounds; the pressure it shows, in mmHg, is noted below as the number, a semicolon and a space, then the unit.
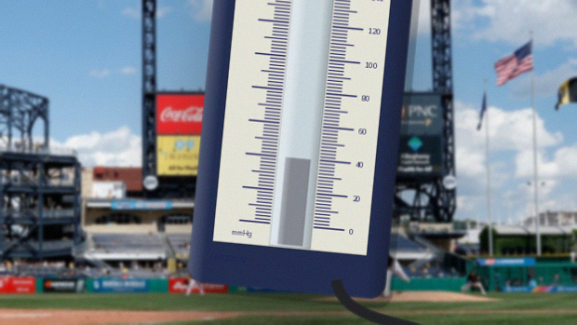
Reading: 40; mmHg
